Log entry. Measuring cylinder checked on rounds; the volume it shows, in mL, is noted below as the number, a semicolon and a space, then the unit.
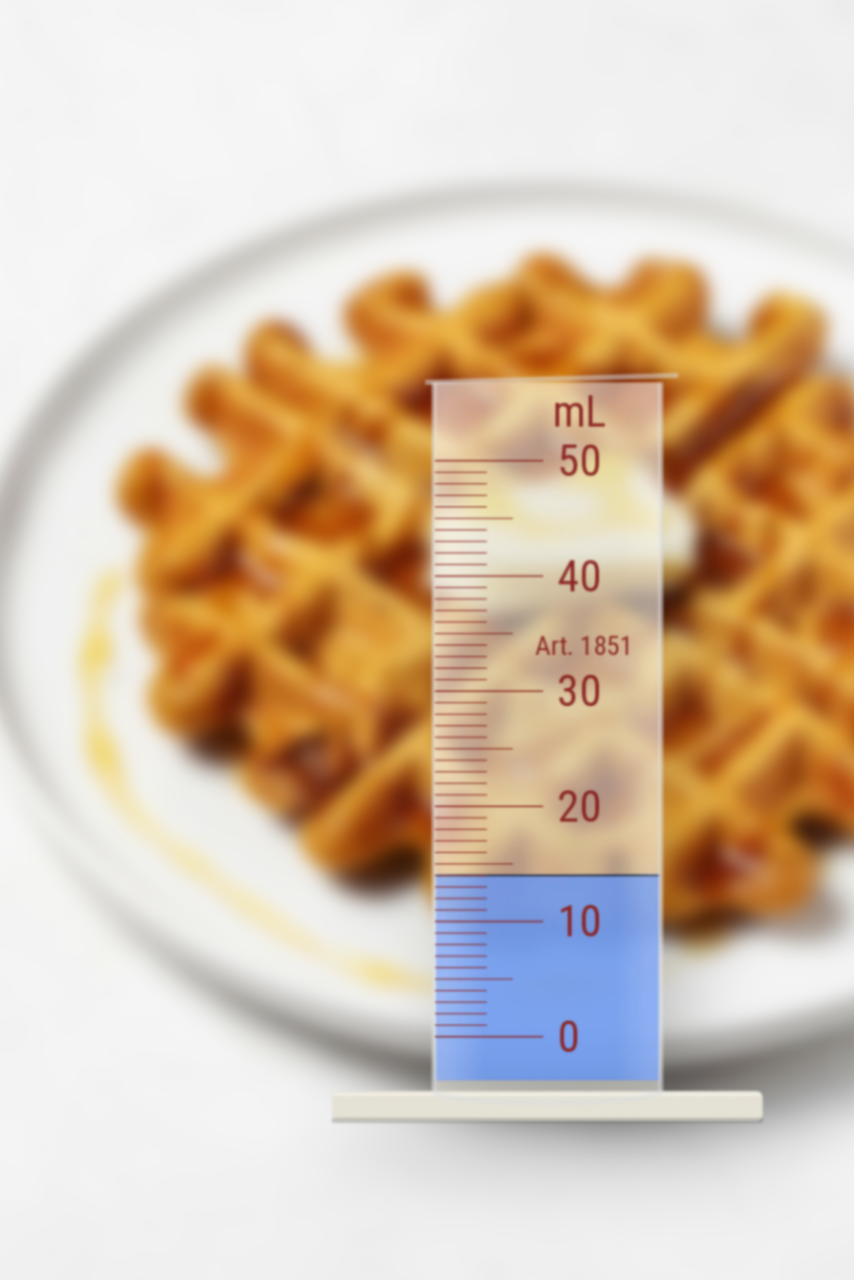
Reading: 14; mL
